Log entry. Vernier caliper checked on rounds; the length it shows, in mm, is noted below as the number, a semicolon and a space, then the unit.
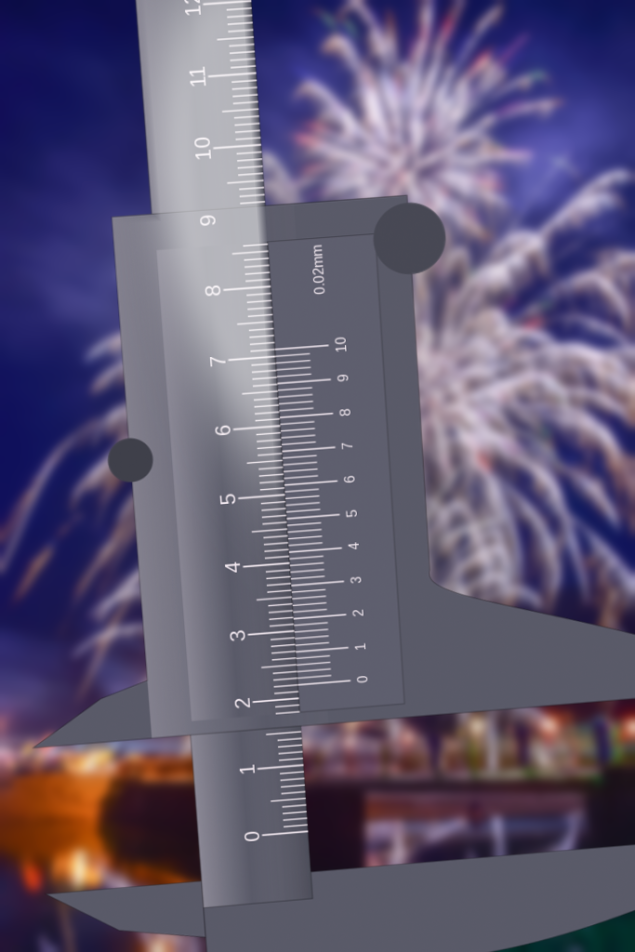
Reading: 22.0; mm
